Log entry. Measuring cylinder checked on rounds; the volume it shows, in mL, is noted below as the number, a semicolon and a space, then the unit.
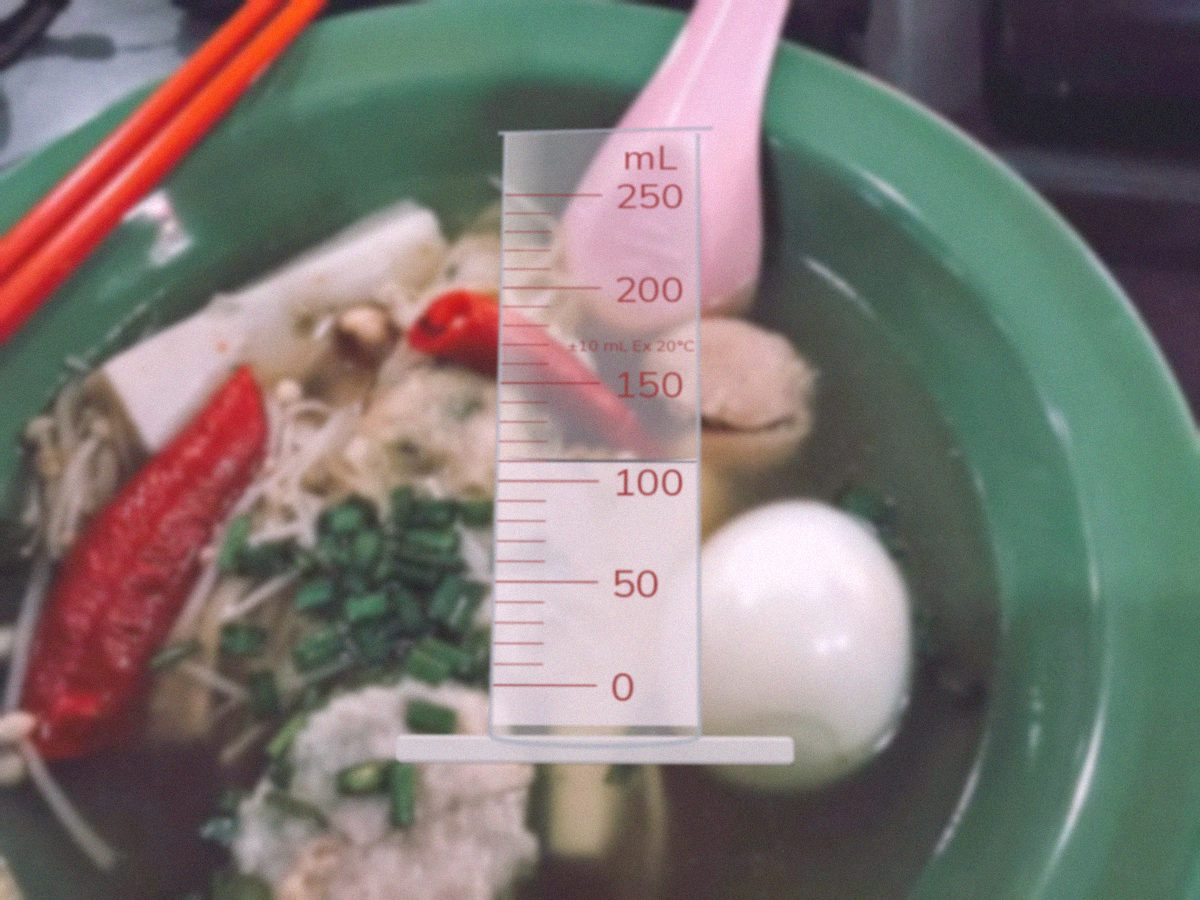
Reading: 110; mL
